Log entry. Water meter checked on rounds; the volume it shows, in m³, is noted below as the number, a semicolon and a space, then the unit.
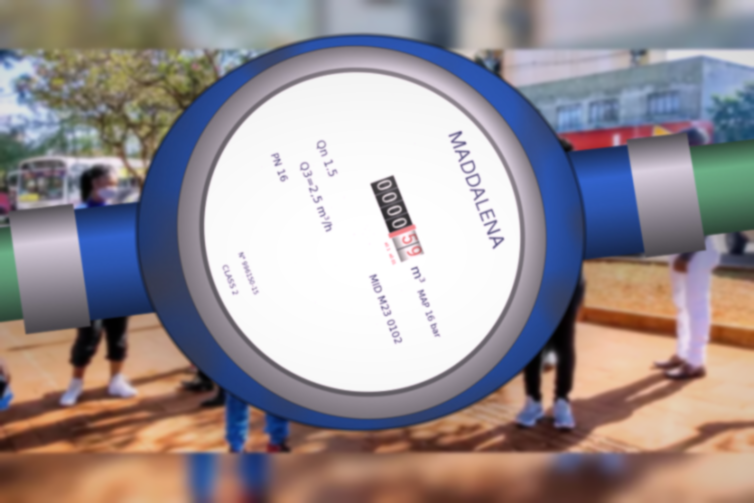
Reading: 0.59; m³
